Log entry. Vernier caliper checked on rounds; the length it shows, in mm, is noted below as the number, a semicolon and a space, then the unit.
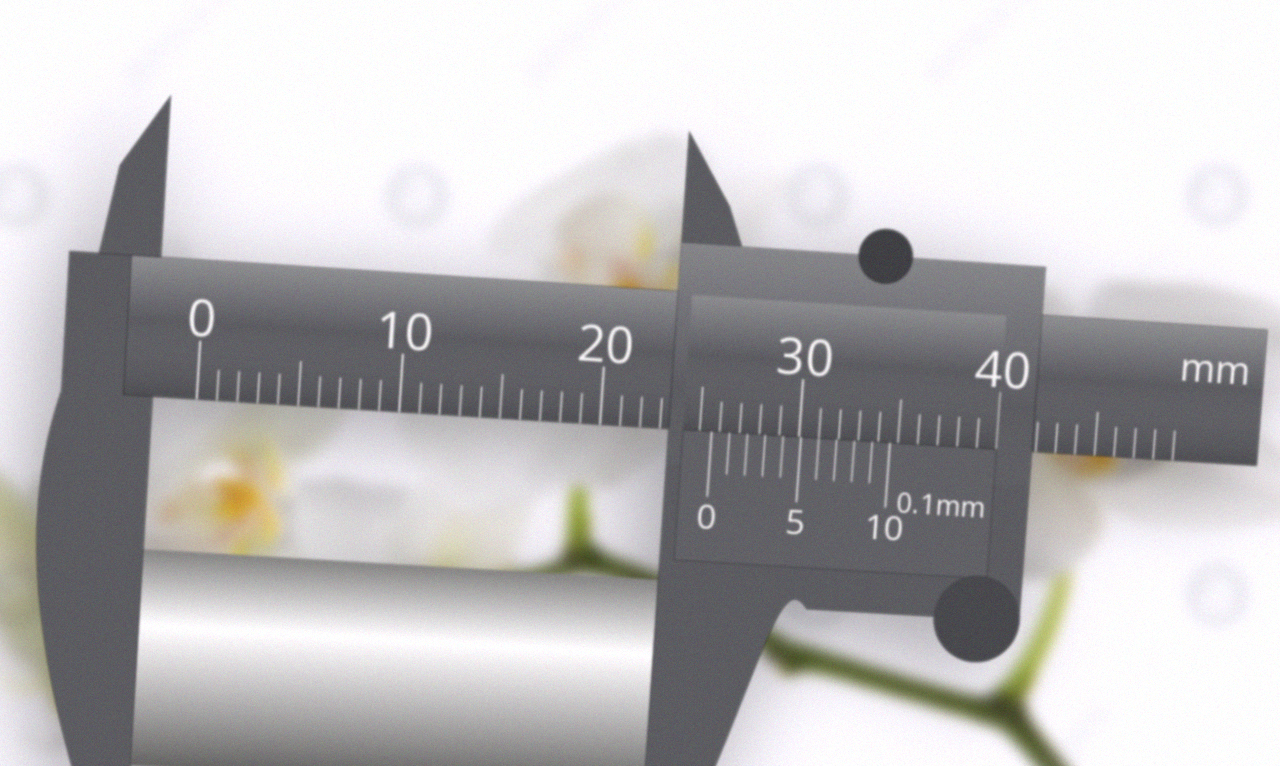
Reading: 25.6; mm
